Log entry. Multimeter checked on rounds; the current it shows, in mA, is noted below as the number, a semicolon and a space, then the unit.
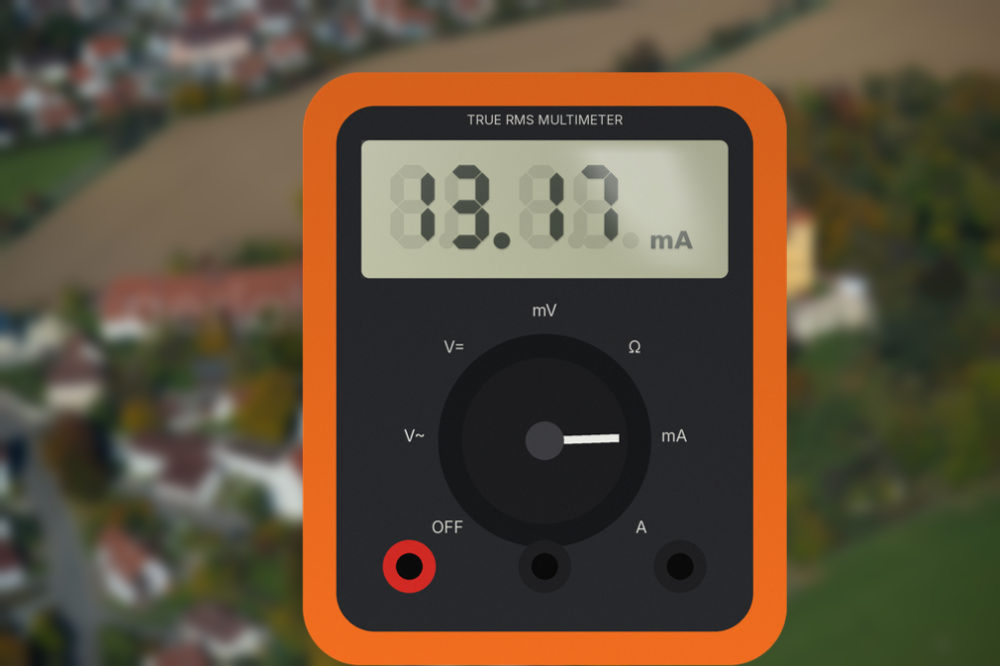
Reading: 13.17; mA
